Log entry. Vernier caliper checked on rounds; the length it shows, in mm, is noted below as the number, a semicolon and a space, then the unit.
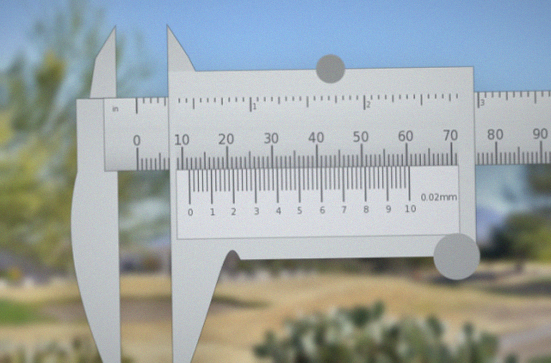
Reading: 11.5; mm
